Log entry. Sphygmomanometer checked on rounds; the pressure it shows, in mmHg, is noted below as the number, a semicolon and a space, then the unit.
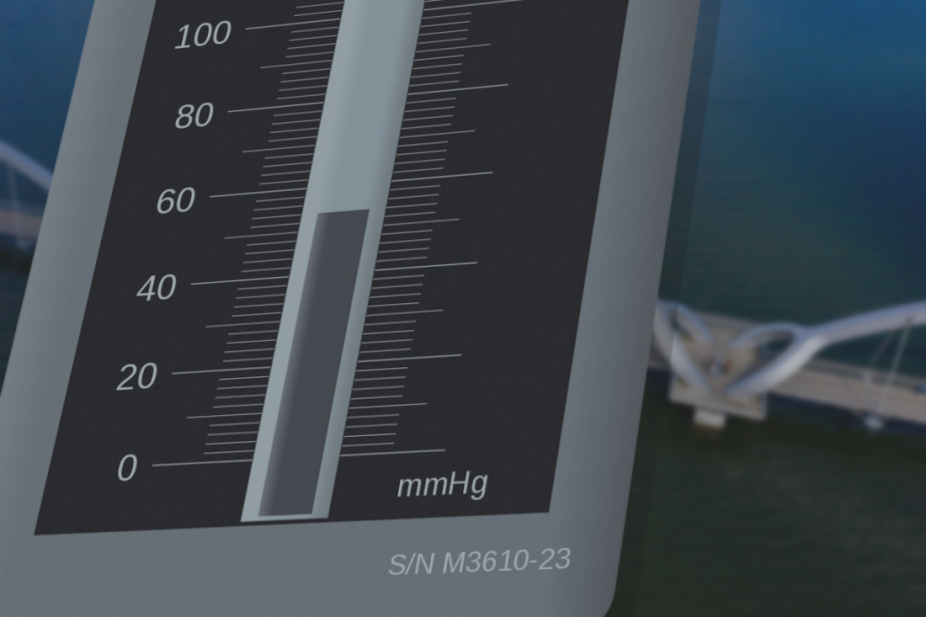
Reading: 54; mmHg
